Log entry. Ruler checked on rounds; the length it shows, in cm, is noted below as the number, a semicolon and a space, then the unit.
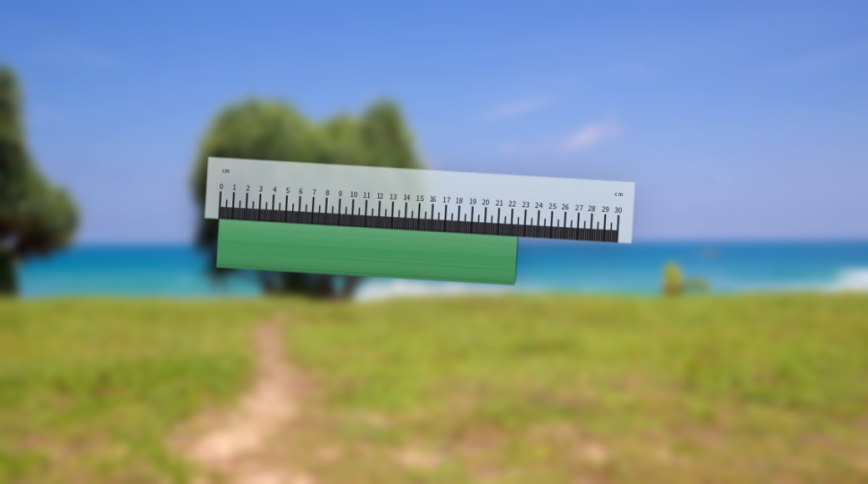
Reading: 22.5; cm
